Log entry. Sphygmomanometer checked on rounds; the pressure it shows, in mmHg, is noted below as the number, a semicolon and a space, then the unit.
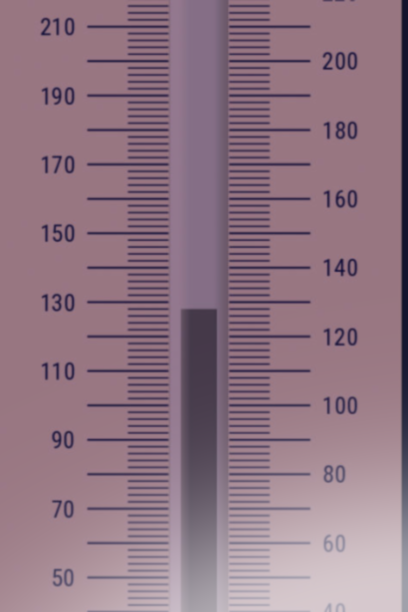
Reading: 128; mmHg
